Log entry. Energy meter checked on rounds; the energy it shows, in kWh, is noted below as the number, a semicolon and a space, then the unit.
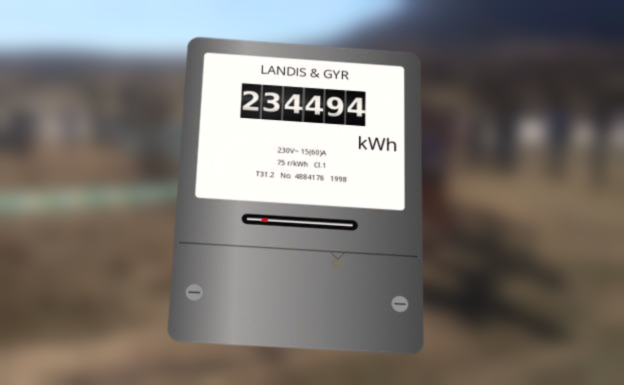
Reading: 234494; kWh
